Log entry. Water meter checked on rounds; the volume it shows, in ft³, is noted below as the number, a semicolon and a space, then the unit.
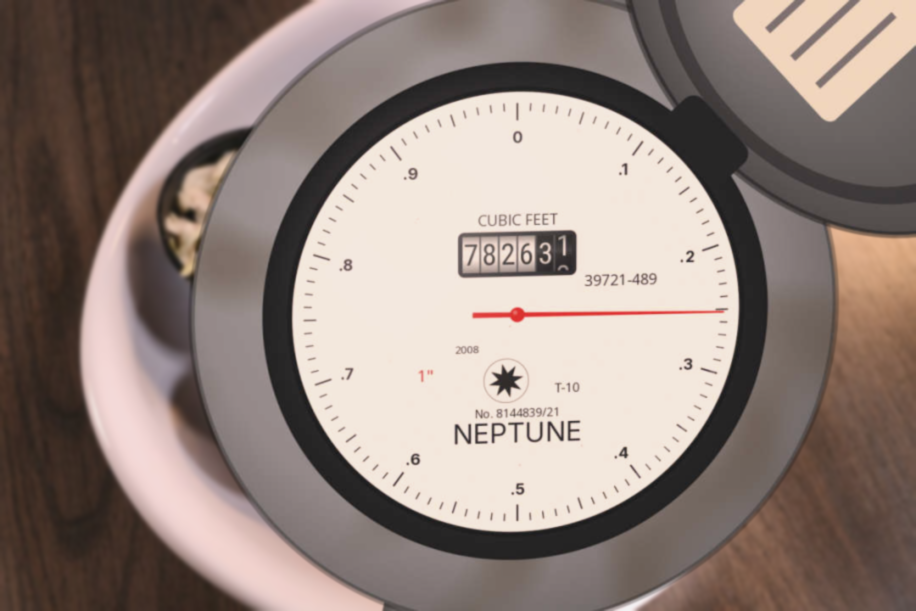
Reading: 782631.25; ft³
